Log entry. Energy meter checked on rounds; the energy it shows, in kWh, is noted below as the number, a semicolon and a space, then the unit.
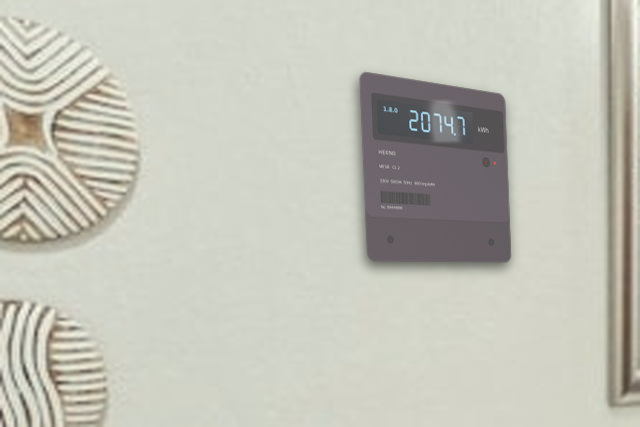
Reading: 2074.7; kWh
